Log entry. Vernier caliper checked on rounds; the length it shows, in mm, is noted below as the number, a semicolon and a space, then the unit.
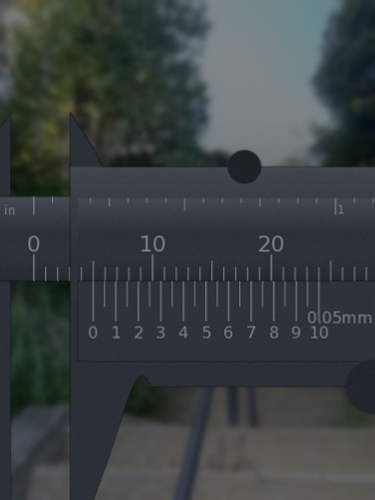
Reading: 5.0; mm
